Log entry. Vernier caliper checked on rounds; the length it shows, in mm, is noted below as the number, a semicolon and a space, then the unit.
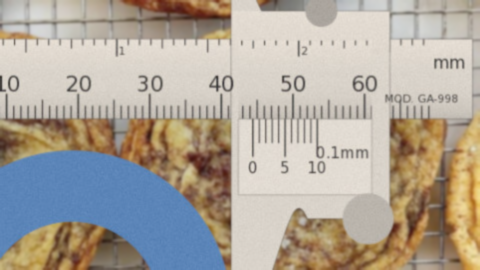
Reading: 44.4; mm
